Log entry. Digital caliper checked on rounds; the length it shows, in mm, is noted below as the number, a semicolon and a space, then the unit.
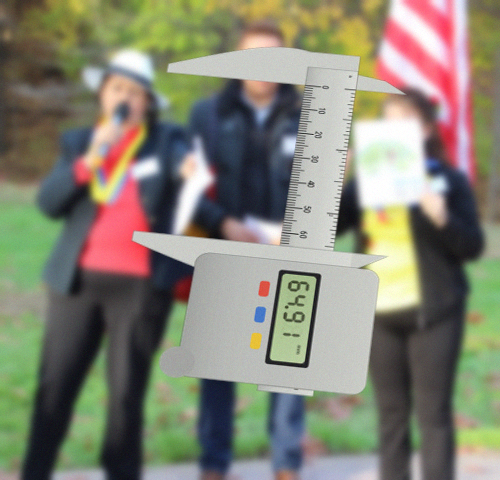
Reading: 64.91; mm
